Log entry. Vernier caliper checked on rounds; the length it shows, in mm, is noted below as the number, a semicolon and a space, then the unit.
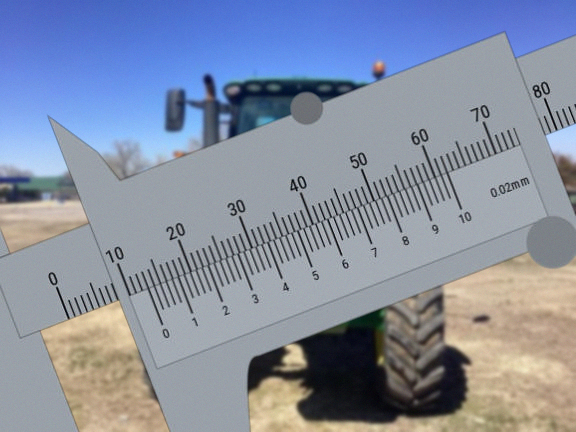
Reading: 13.0; mm
